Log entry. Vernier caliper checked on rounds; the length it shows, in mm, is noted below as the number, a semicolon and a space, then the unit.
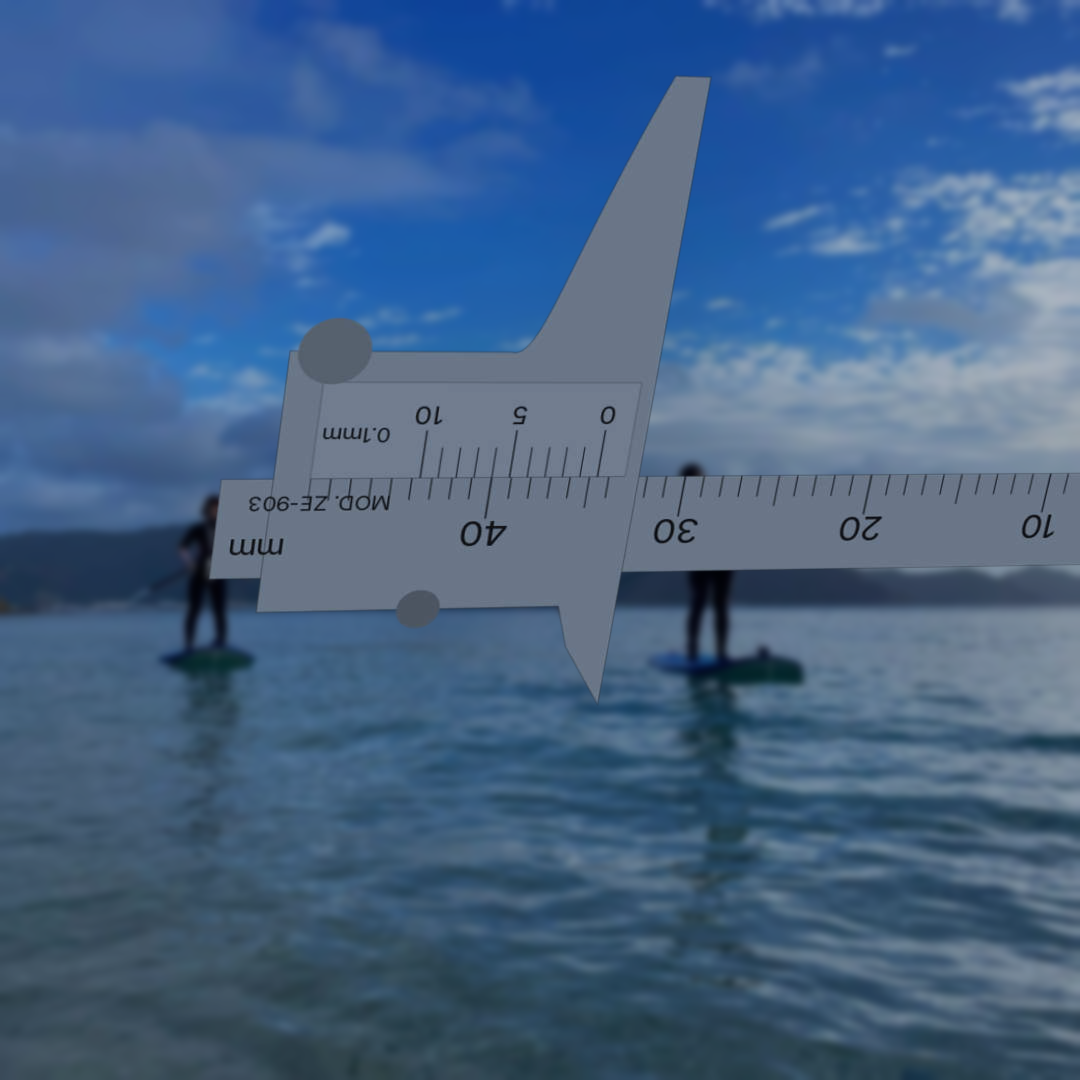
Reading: 34.6; mm
